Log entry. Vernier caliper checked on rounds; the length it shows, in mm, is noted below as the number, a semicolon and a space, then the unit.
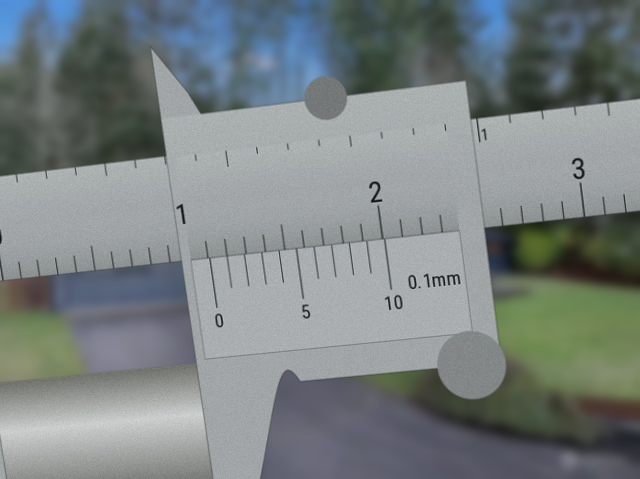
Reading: 11.1; mm
